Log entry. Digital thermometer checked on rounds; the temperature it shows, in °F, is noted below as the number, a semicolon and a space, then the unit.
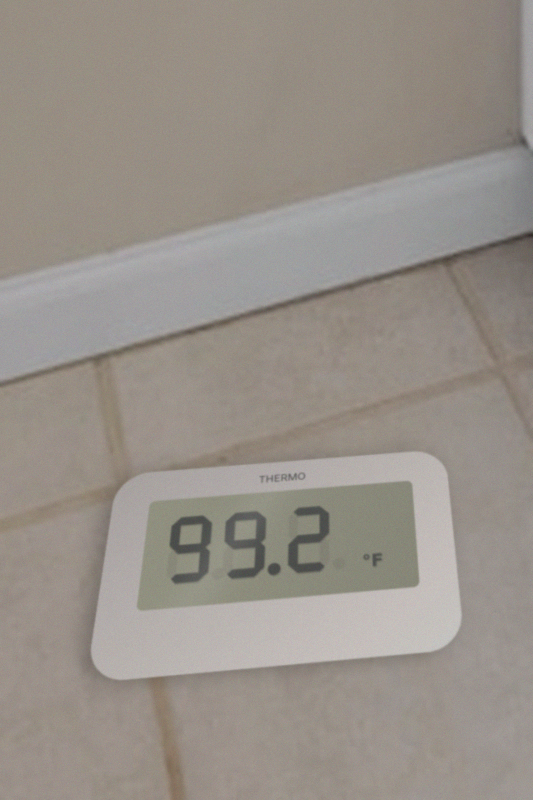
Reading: 99.2; °F
